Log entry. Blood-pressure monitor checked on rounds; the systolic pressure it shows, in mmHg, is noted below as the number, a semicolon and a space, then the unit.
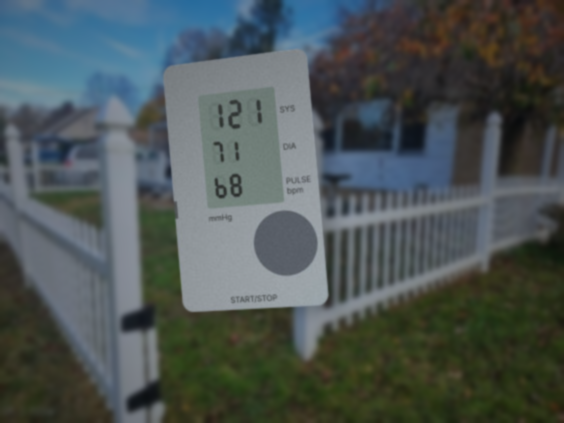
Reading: 121; mmHg
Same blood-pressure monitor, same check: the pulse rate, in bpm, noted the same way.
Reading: 68; bpm
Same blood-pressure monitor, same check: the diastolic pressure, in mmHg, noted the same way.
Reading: 71; mmHg
